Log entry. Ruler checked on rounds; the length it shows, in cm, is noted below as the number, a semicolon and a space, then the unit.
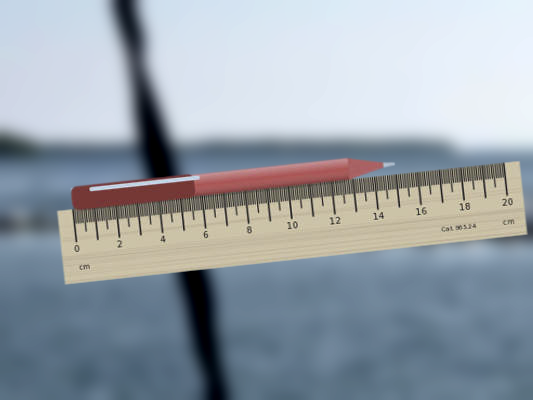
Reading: 15; cm
